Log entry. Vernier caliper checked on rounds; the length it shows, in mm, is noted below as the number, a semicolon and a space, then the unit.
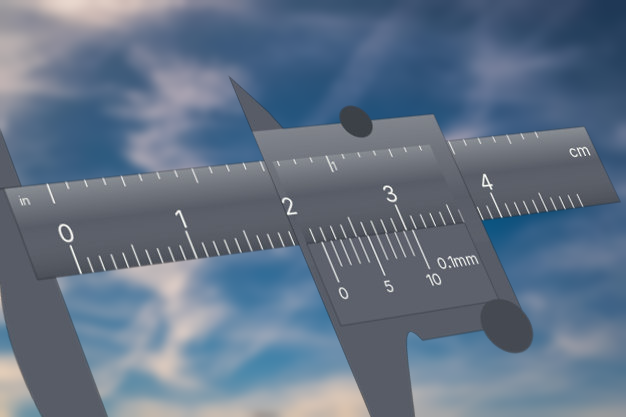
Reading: 21.6; mm
